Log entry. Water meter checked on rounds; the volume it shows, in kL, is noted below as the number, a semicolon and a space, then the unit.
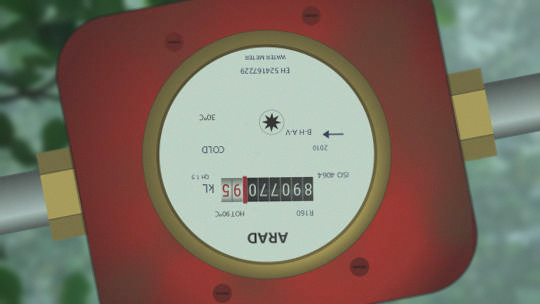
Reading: 890770.95; kL
